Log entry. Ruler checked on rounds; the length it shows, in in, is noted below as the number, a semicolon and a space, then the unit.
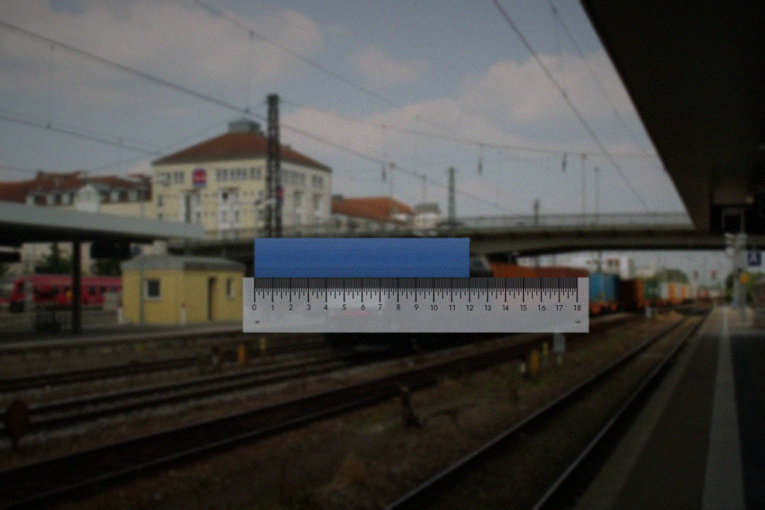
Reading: 12; in
